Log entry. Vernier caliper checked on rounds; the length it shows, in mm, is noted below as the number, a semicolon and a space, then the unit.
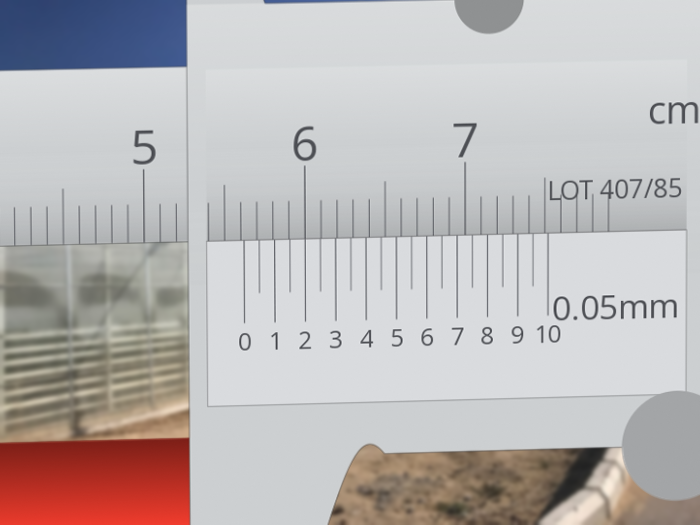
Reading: 56.2; mm
